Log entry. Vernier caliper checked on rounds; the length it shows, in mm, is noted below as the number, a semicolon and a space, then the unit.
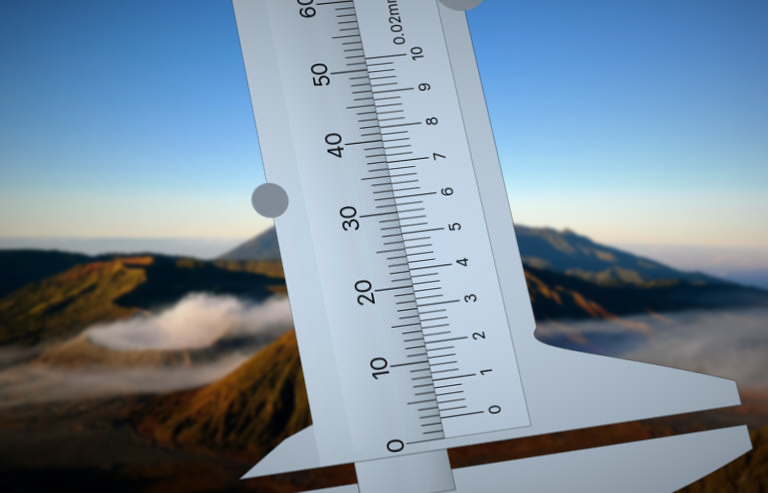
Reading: 2.6; mm
